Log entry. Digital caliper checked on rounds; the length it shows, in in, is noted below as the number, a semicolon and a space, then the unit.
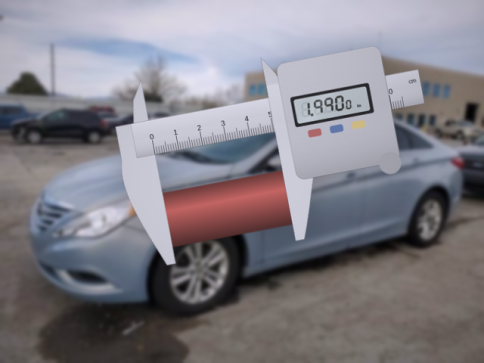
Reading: 1.9900; in
